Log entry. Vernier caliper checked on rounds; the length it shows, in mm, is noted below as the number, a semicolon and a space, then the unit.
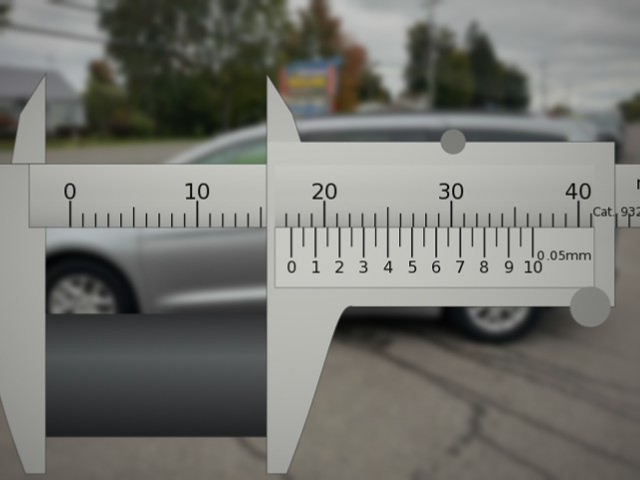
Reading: 17.4; mm
